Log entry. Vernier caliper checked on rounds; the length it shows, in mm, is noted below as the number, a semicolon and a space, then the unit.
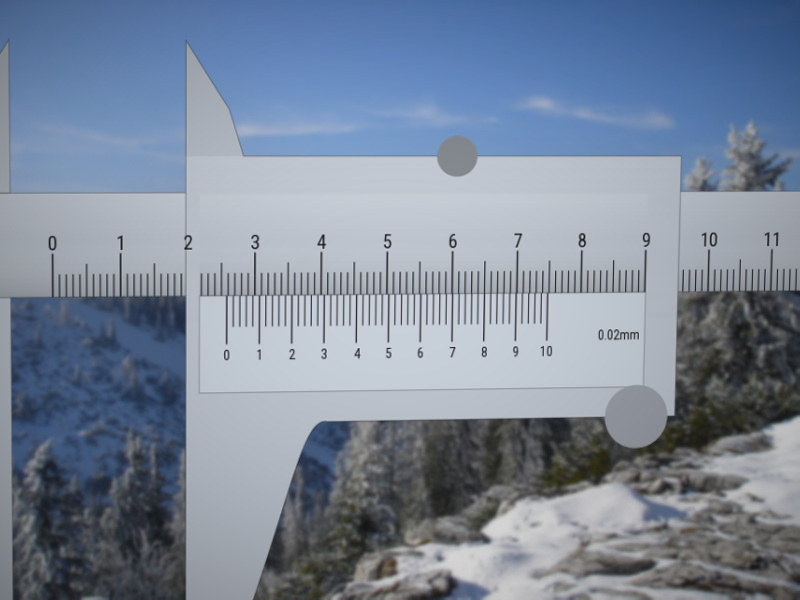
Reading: 25.8; mm
